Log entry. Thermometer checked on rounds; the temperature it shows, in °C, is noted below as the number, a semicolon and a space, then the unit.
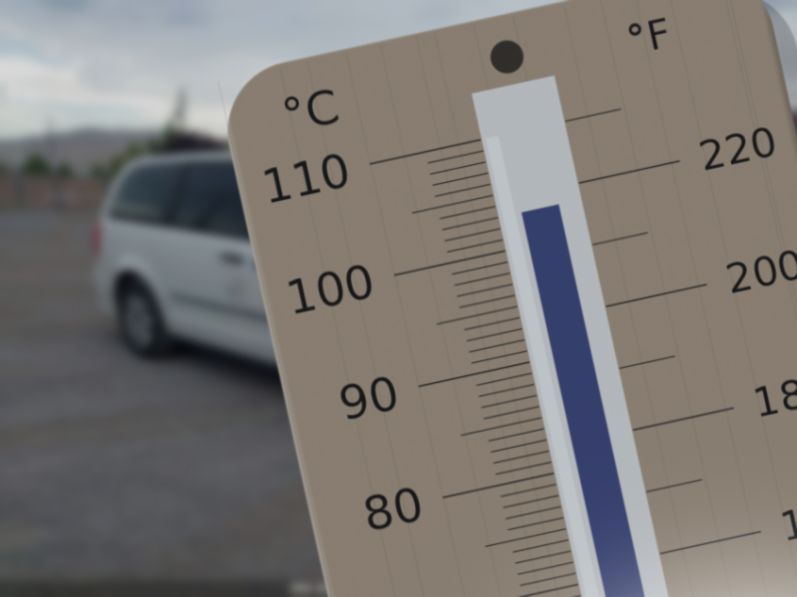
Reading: 103; °C
